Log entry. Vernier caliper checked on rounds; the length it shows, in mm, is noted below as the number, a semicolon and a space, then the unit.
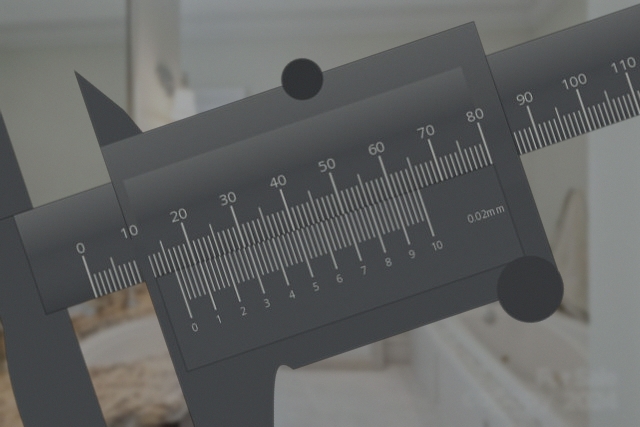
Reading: 16.0; mm
